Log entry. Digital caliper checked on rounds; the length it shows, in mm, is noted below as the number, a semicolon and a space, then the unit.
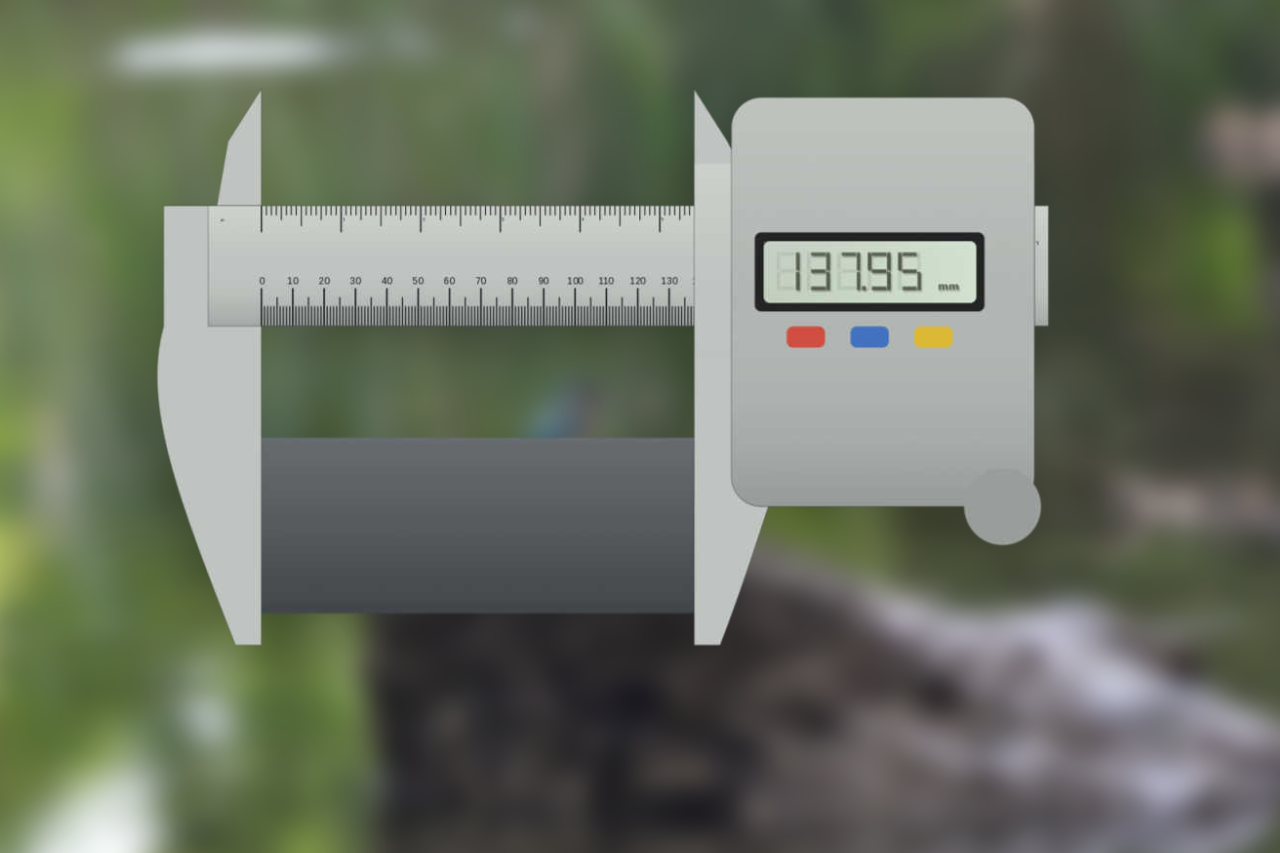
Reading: 137.95; mm
